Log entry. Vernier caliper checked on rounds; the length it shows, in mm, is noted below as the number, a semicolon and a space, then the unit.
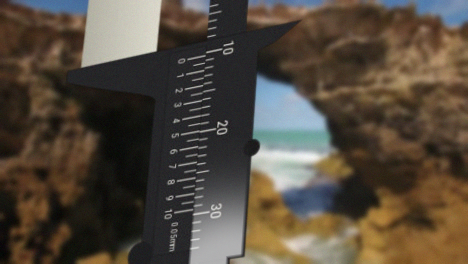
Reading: 10.4; mm
